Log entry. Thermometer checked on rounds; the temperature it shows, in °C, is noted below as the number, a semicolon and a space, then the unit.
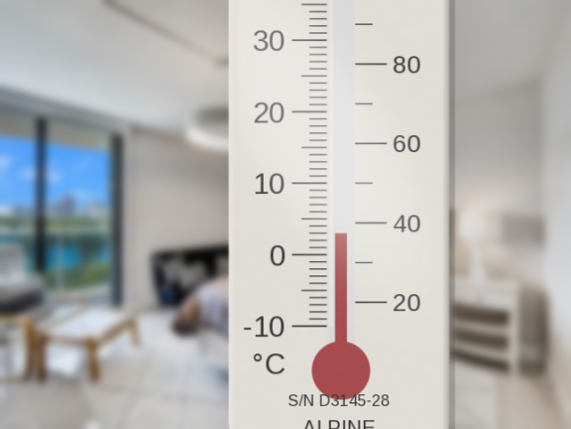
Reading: 3; °C
